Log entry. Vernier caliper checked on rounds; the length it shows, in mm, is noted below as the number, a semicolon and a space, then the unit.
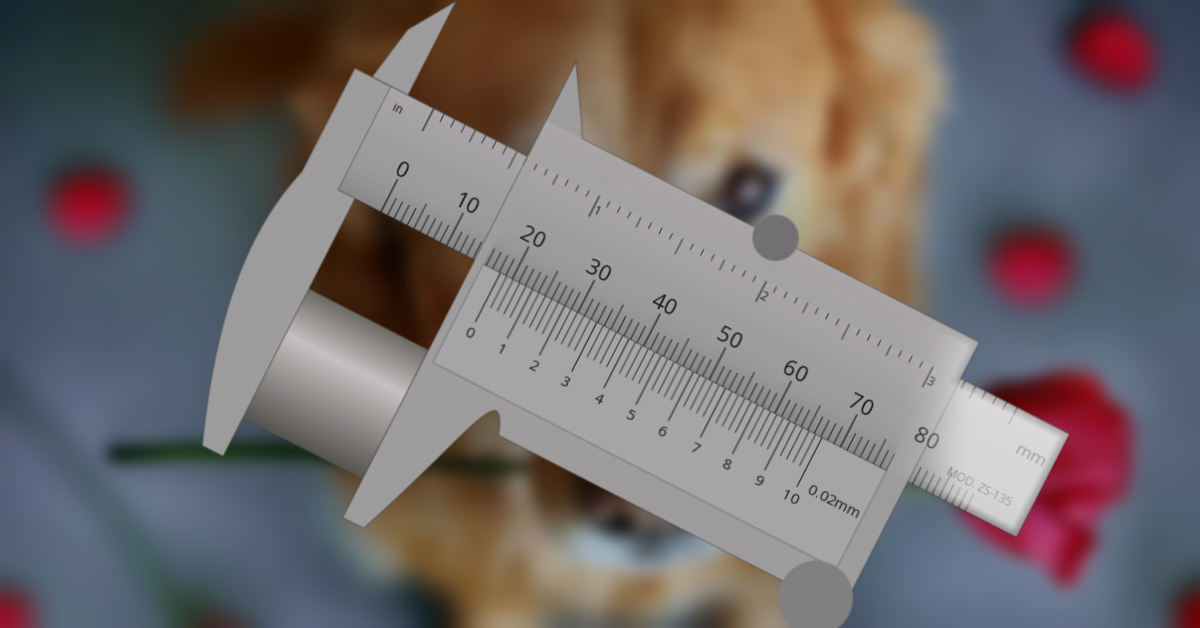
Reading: 18.2; mm
